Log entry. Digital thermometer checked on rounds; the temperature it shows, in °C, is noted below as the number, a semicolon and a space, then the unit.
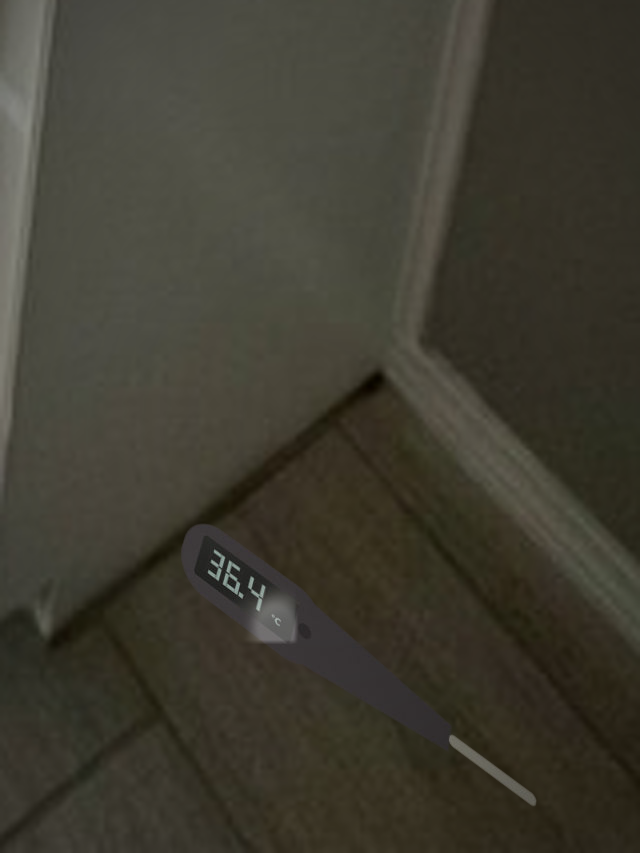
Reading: 36.4; °C
